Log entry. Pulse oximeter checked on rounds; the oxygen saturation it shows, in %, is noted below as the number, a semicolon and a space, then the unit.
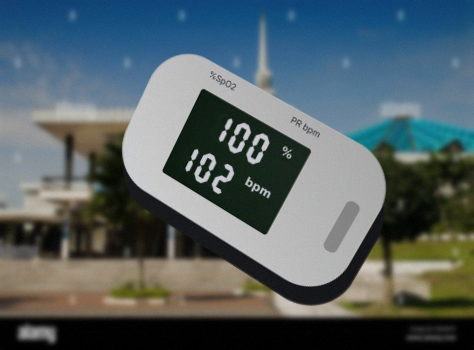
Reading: 100; %
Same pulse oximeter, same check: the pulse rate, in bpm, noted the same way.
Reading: 102; bpm
